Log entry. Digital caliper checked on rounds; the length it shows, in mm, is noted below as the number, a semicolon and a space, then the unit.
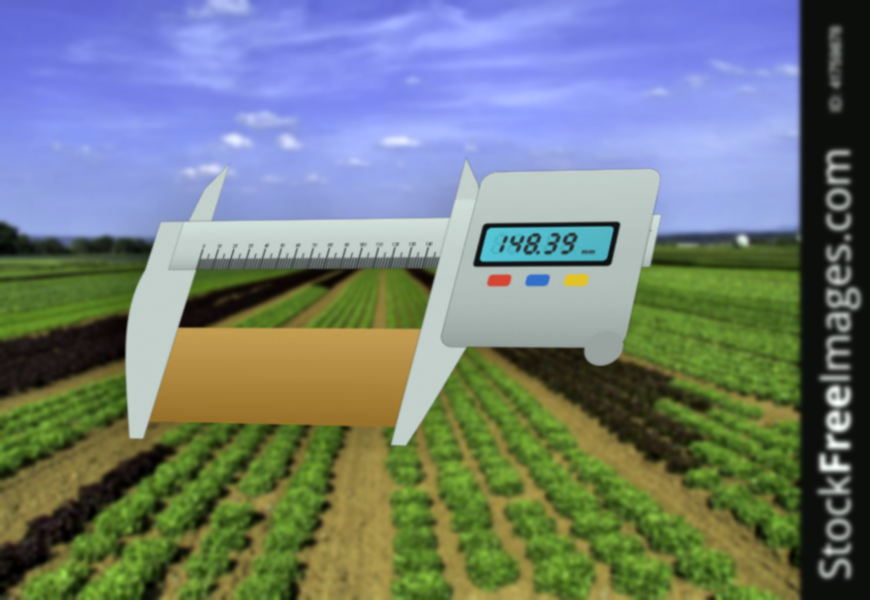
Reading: 148.39; mm
